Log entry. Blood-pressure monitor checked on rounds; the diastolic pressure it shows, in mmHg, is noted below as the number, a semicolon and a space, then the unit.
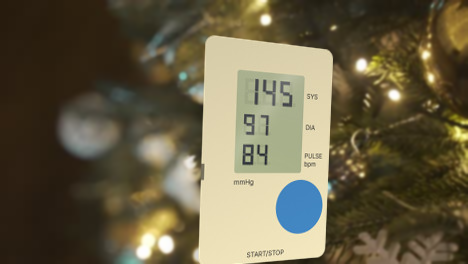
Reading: 97; mmHg
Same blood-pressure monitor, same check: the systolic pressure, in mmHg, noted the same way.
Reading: 145; mmHg
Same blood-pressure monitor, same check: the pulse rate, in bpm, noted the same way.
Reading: 84; bpm
